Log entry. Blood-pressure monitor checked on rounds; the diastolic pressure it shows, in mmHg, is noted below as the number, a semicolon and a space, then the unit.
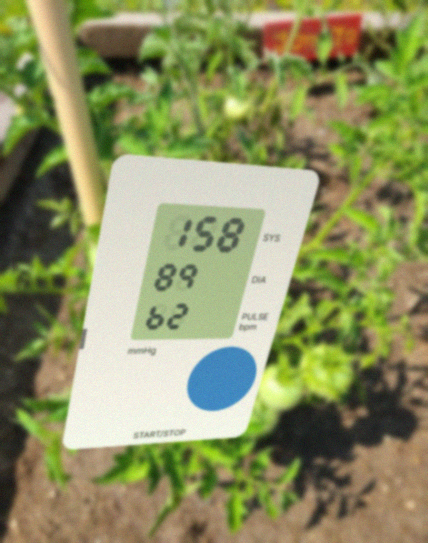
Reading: 89; mmHg
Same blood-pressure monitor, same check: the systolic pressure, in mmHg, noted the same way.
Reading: 158; mmHg
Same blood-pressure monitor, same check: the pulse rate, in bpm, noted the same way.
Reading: 62; bpm
